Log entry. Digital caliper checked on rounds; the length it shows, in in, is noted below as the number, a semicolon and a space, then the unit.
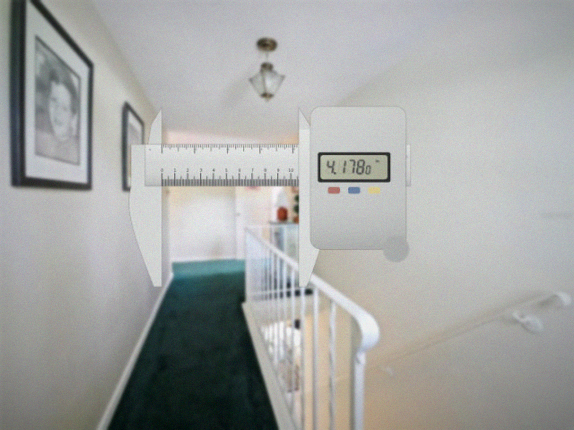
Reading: 4.1780; in
